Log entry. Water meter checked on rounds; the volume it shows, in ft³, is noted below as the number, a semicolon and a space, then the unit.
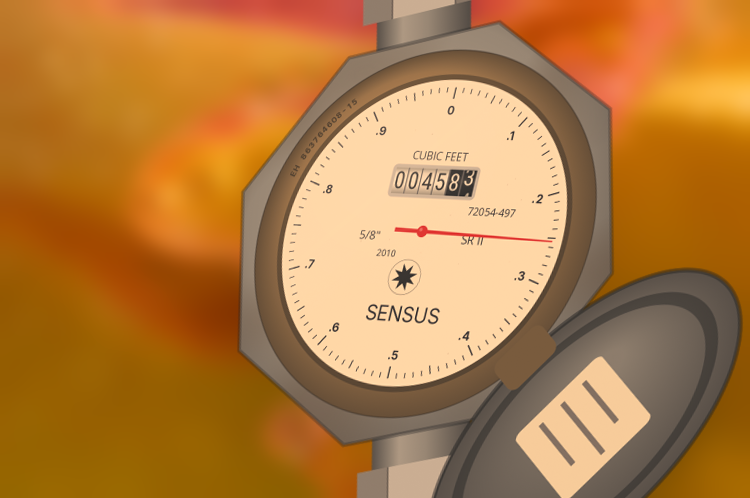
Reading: 4583.25; ft³
